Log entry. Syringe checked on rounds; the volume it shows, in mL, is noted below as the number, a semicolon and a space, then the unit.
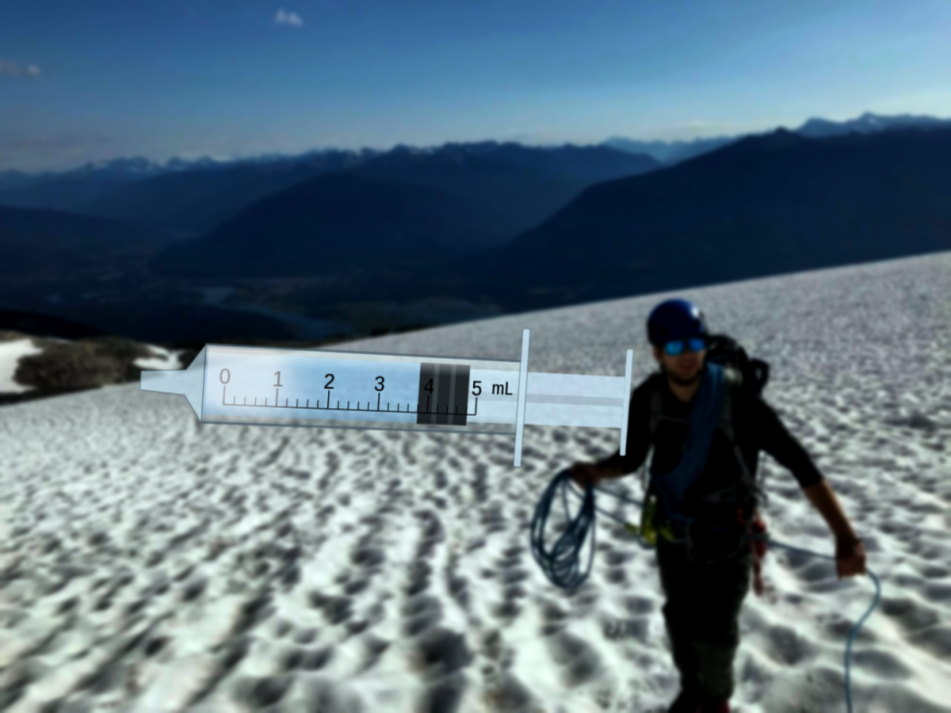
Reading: 3.8; mL
